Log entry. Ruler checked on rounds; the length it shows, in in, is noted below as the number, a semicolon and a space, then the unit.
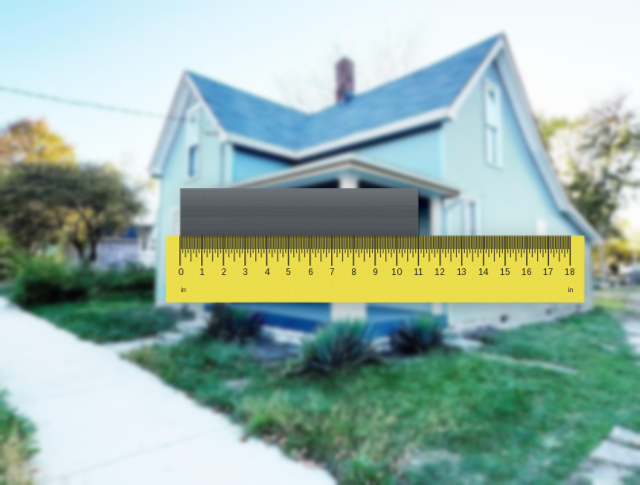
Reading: 11; in
